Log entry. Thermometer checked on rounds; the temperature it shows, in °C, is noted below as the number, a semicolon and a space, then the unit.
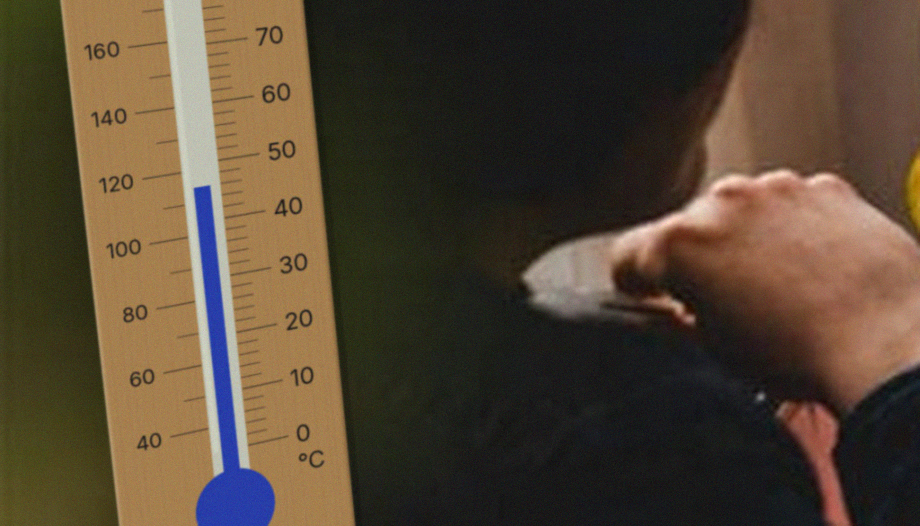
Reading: 46; °C
